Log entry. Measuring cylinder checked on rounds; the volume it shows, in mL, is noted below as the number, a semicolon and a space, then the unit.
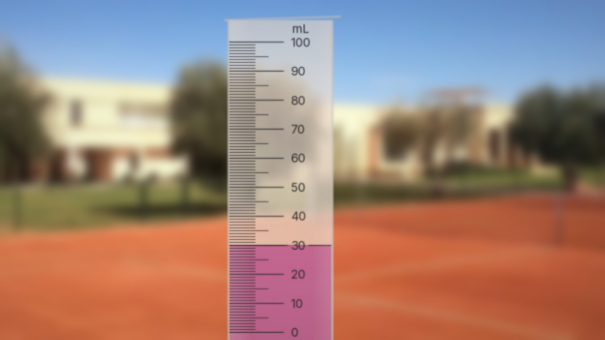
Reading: 30; mL
